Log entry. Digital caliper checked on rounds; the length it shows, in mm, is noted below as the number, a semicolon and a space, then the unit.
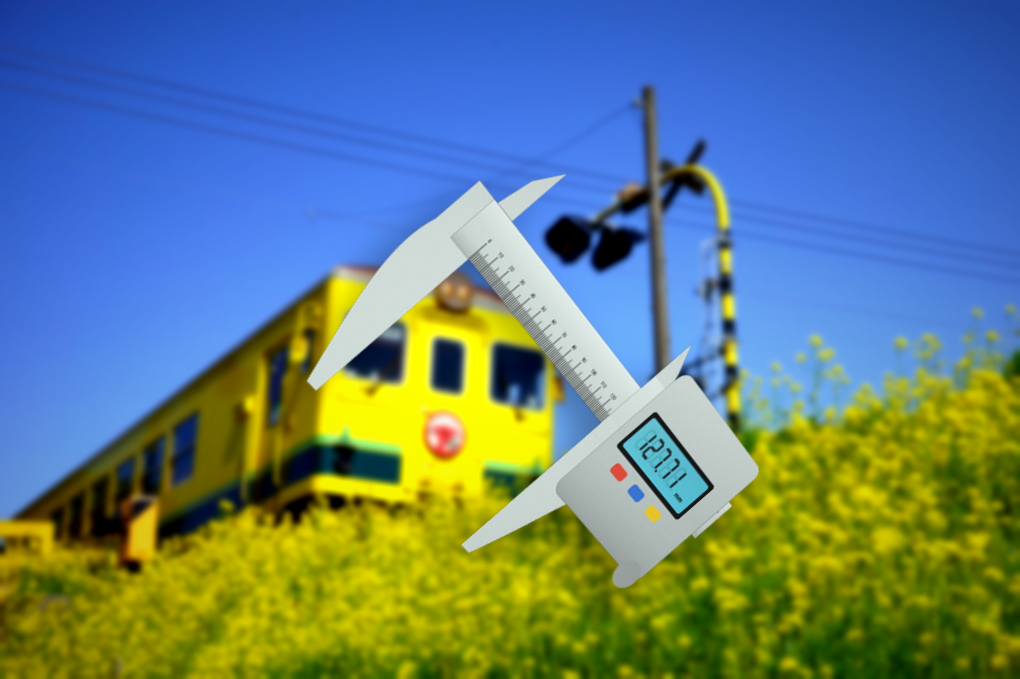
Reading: 127.71; mm
